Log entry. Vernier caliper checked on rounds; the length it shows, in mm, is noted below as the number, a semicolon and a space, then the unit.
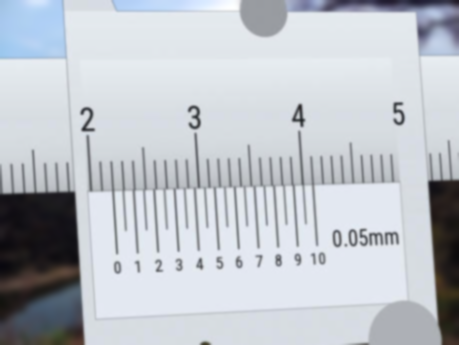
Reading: 22.0; mm
